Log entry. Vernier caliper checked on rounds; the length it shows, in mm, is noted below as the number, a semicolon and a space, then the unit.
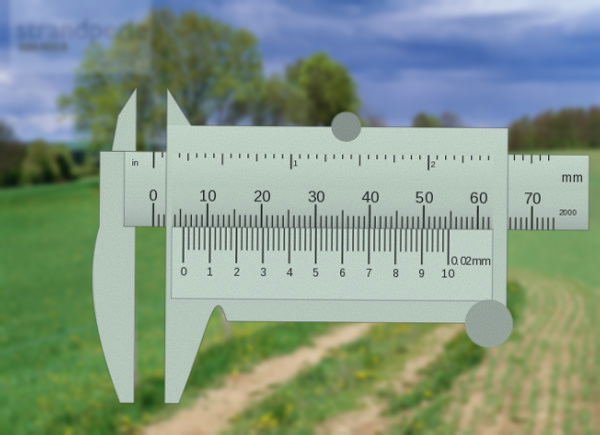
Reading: 5.6; mm
